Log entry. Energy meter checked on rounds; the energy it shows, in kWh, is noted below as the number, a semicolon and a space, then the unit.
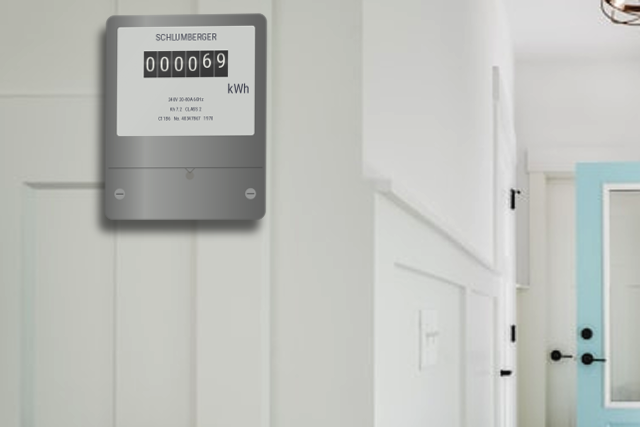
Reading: 69; kWh
